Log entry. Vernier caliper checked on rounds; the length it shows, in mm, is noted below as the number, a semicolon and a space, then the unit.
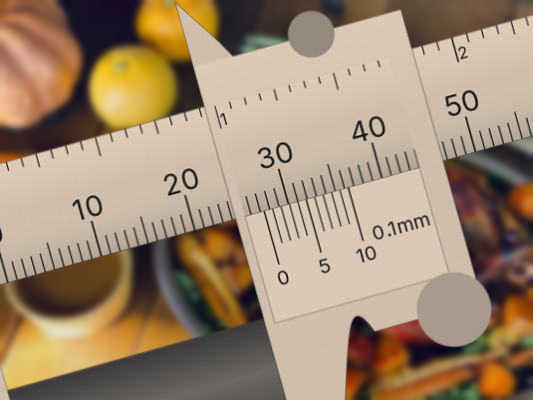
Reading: 27.4; mm
